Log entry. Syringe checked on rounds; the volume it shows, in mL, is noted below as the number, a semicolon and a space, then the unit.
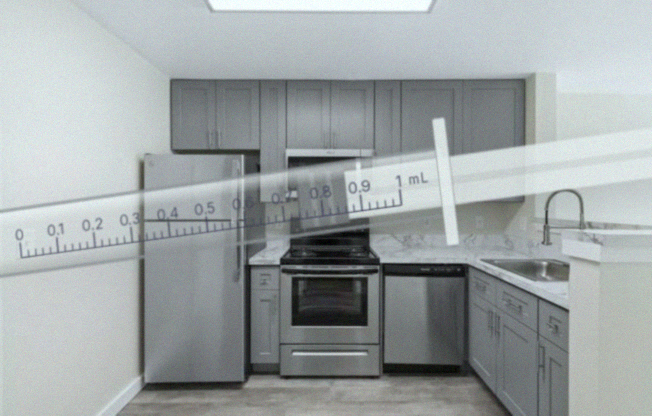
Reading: 0.74; mL
